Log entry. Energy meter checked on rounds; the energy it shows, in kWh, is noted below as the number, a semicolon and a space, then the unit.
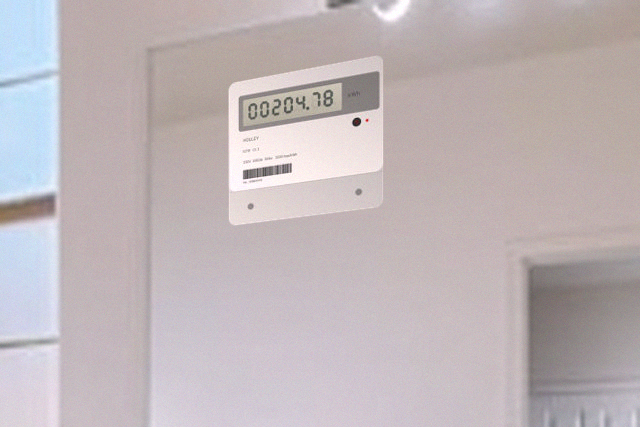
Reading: 204.78; kWh
